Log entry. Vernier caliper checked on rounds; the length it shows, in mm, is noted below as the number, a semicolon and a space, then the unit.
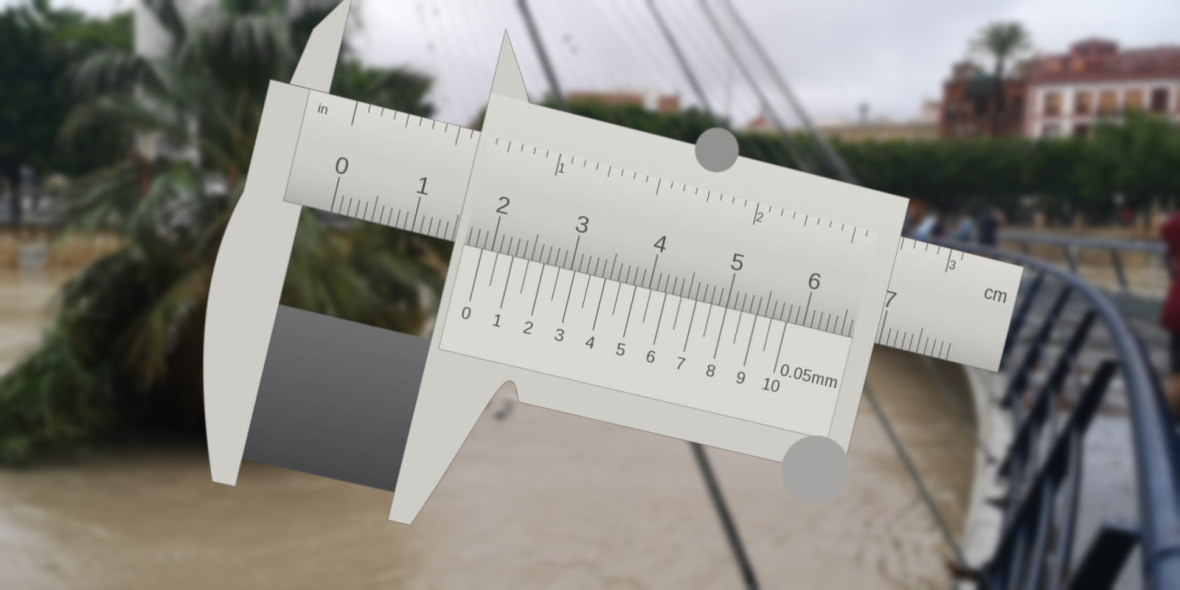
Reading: 18.8; mm
